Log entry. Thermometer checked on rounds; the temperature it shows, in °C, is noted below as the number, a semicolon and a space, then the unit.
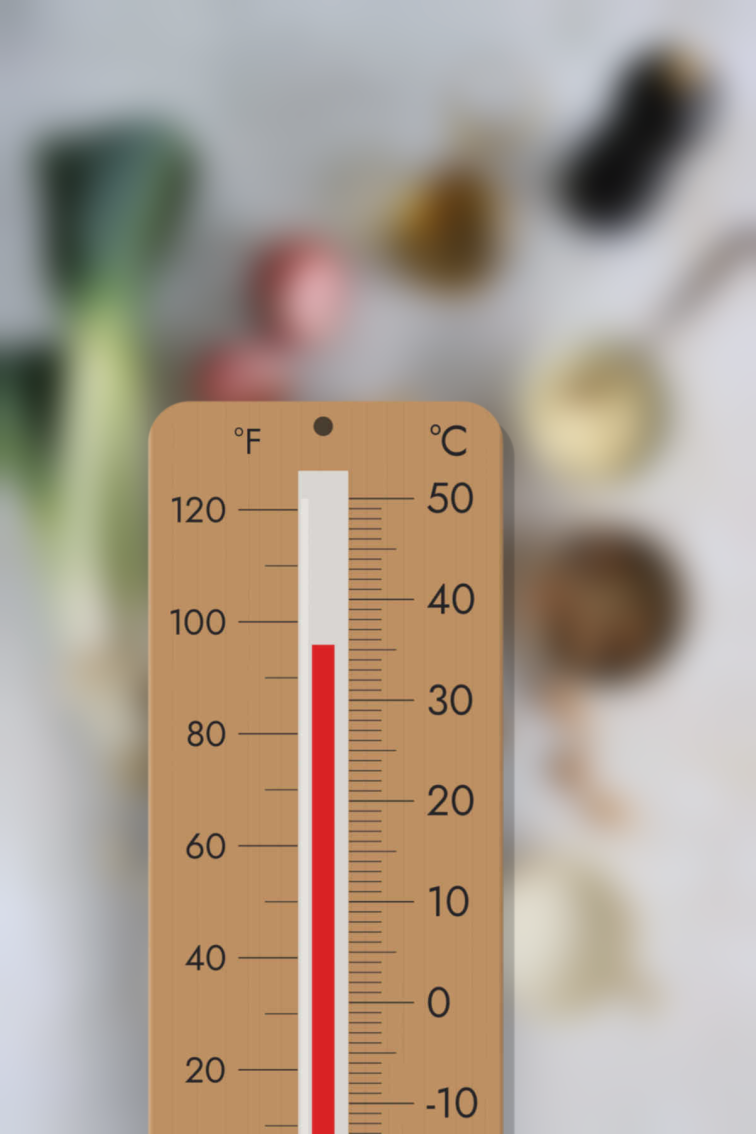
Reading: 35.5; °C
